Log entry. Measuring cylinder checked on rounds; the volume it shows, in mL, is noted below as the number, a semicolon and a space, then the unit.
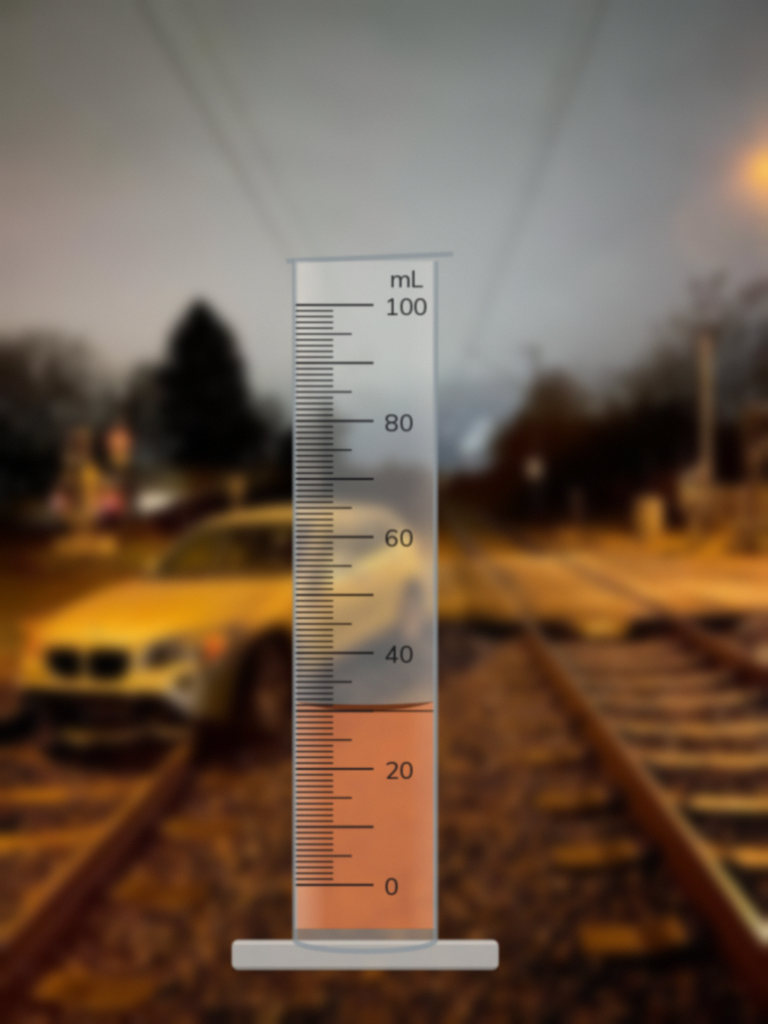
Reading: 30; mL
